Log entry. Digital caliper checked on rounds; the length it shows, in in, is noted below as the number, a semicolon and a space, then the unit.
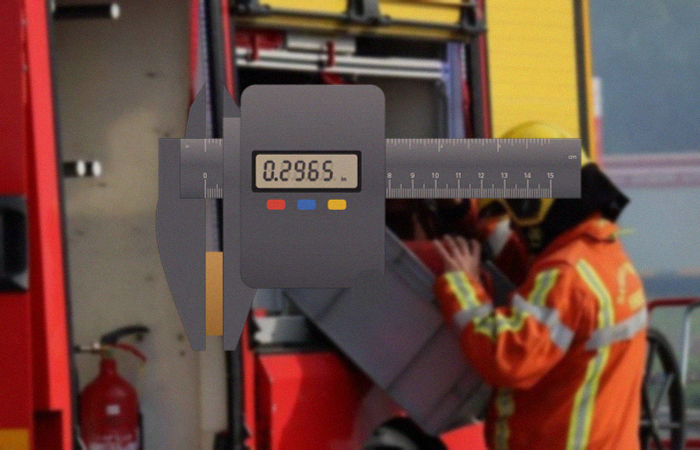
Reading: 0.2965; in
